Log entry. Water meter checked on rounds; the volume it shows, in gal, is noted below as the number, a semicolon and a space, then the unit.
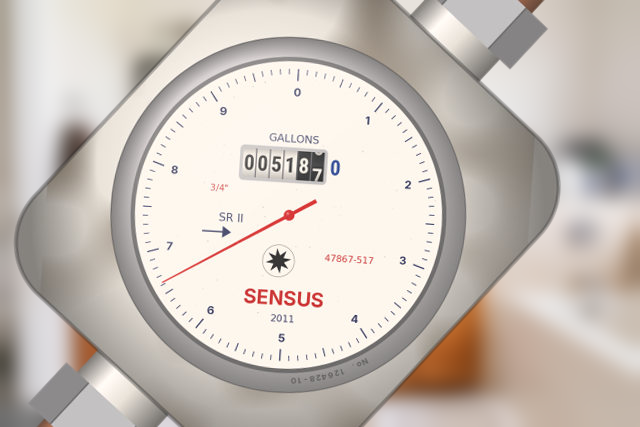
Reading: 51866.6; gal
